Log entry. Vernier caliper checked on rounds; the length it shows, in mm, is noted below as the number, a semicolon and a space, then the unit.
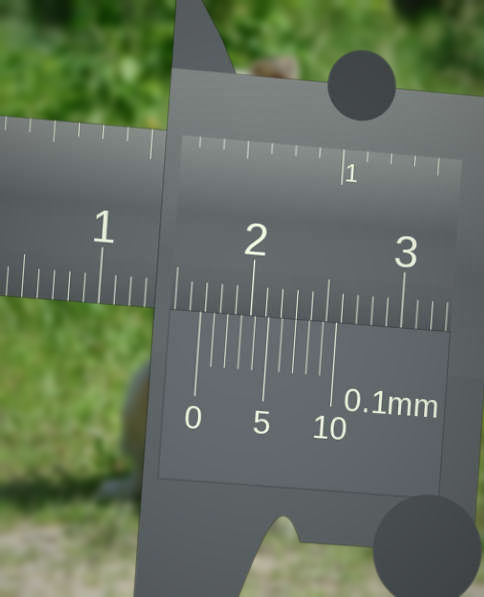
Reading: 16.7; mm
